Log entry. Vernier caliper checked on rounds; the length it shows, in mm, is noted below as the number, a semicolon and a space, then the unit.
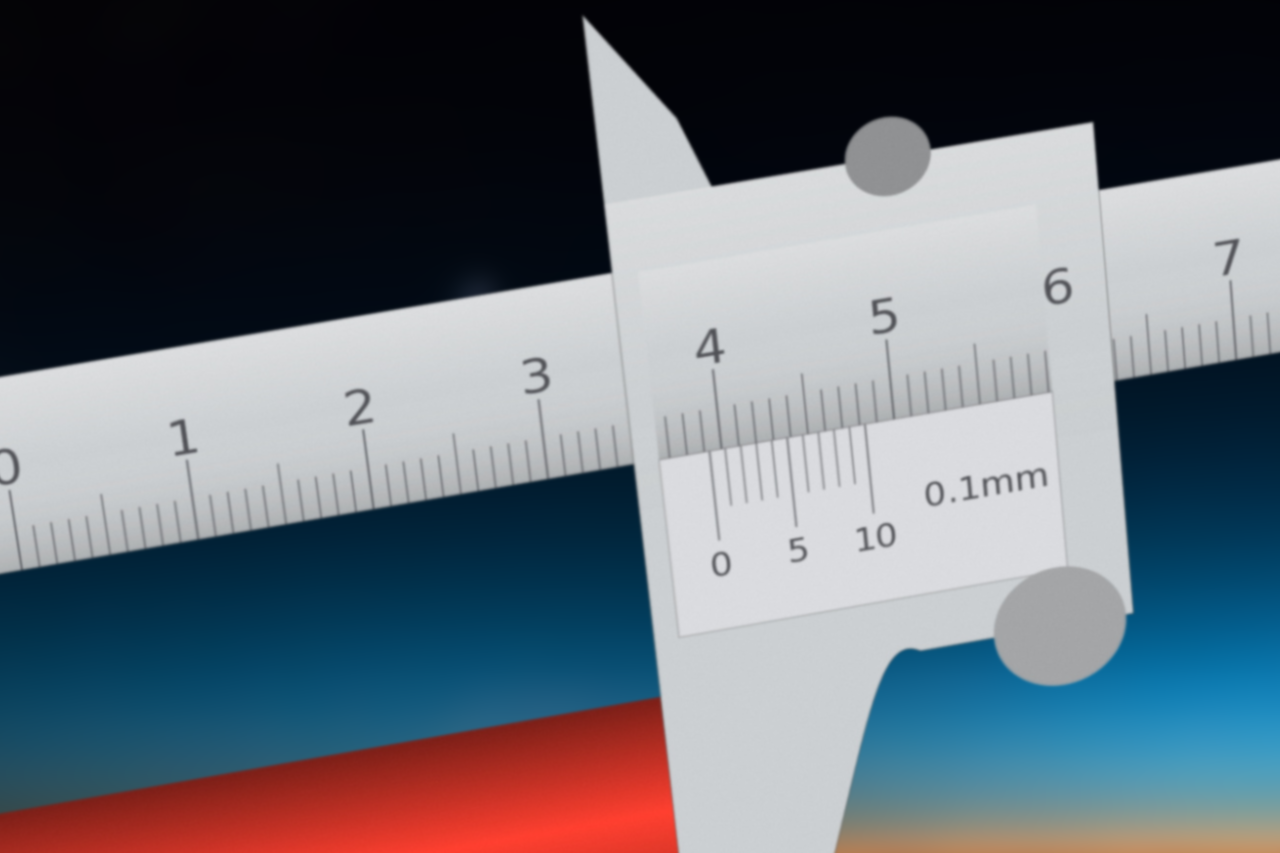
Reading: 39.3; mm
